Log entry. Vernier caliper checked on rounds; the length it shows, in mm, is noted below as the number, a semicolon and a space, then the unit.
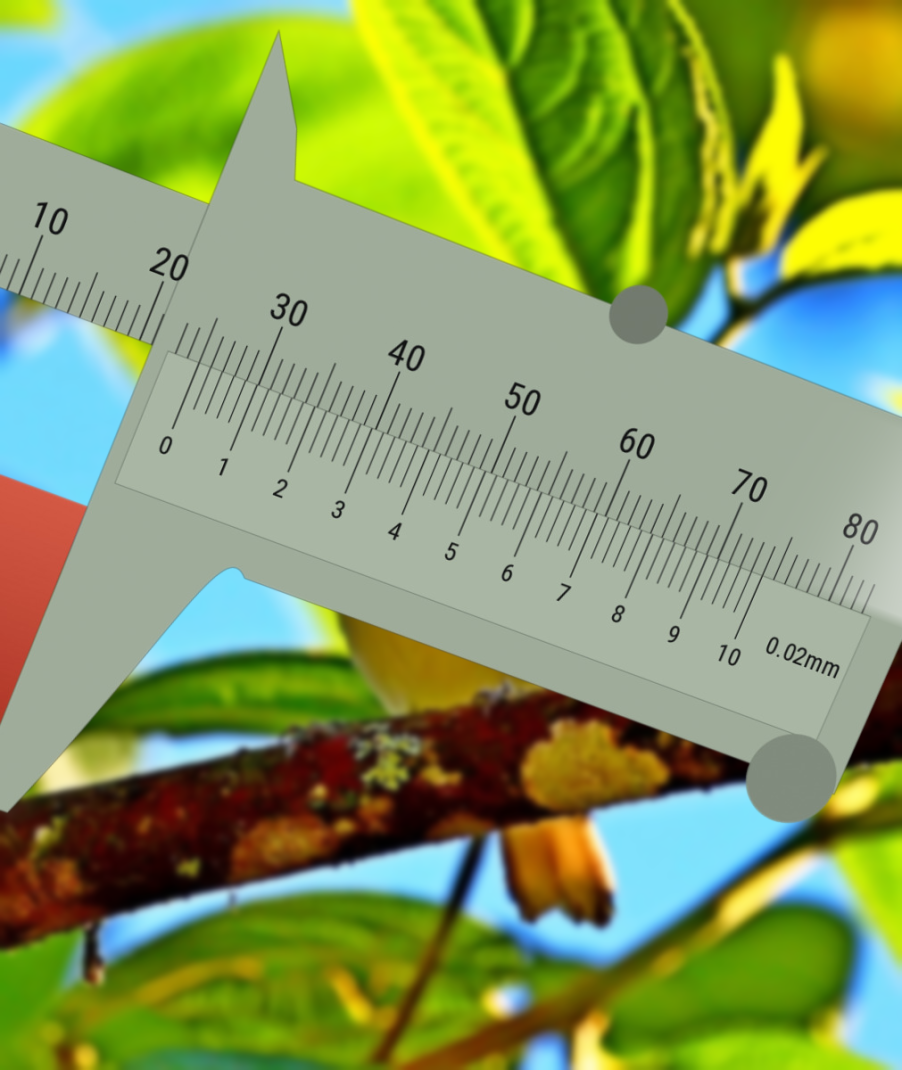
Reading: 25.0; mm
